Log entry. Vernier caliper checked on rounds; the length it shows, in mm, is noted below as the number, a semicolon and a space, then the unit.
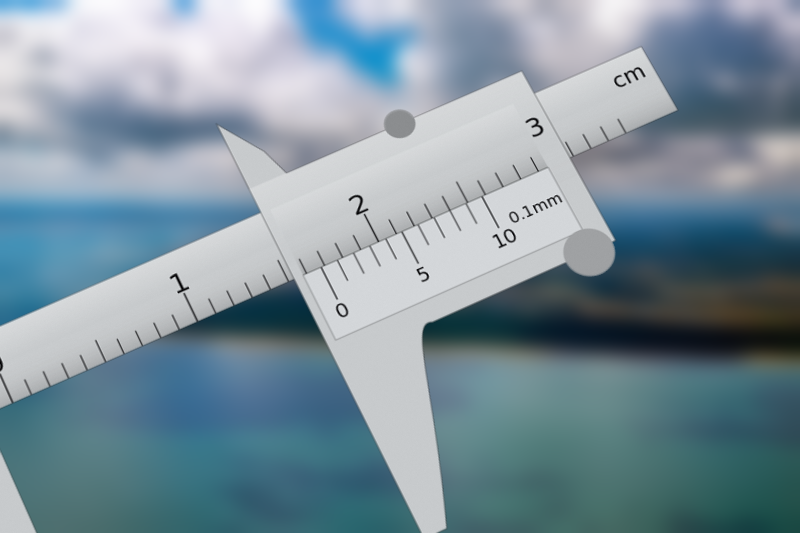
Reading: 16.8; mm
